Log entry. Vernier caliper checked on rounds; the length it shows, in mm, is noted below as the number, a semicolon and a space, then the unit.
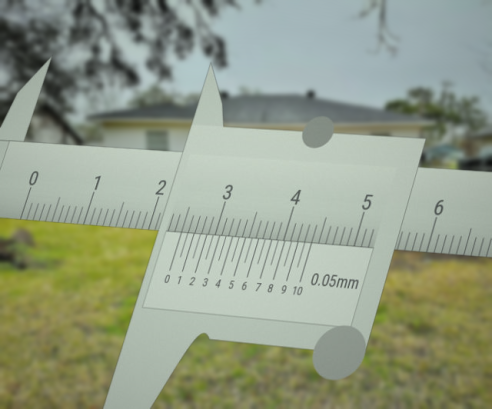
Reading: 25.0; mm
